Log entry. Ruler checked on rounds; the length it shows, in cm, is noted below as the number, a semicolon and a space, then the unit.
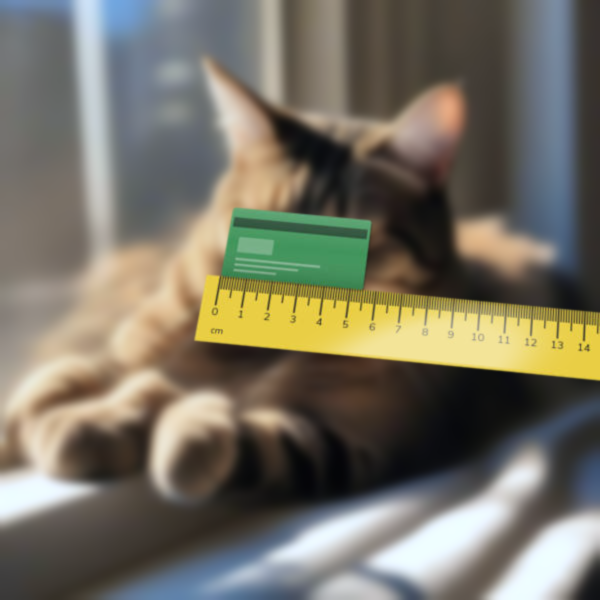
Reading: 5.5; cm
